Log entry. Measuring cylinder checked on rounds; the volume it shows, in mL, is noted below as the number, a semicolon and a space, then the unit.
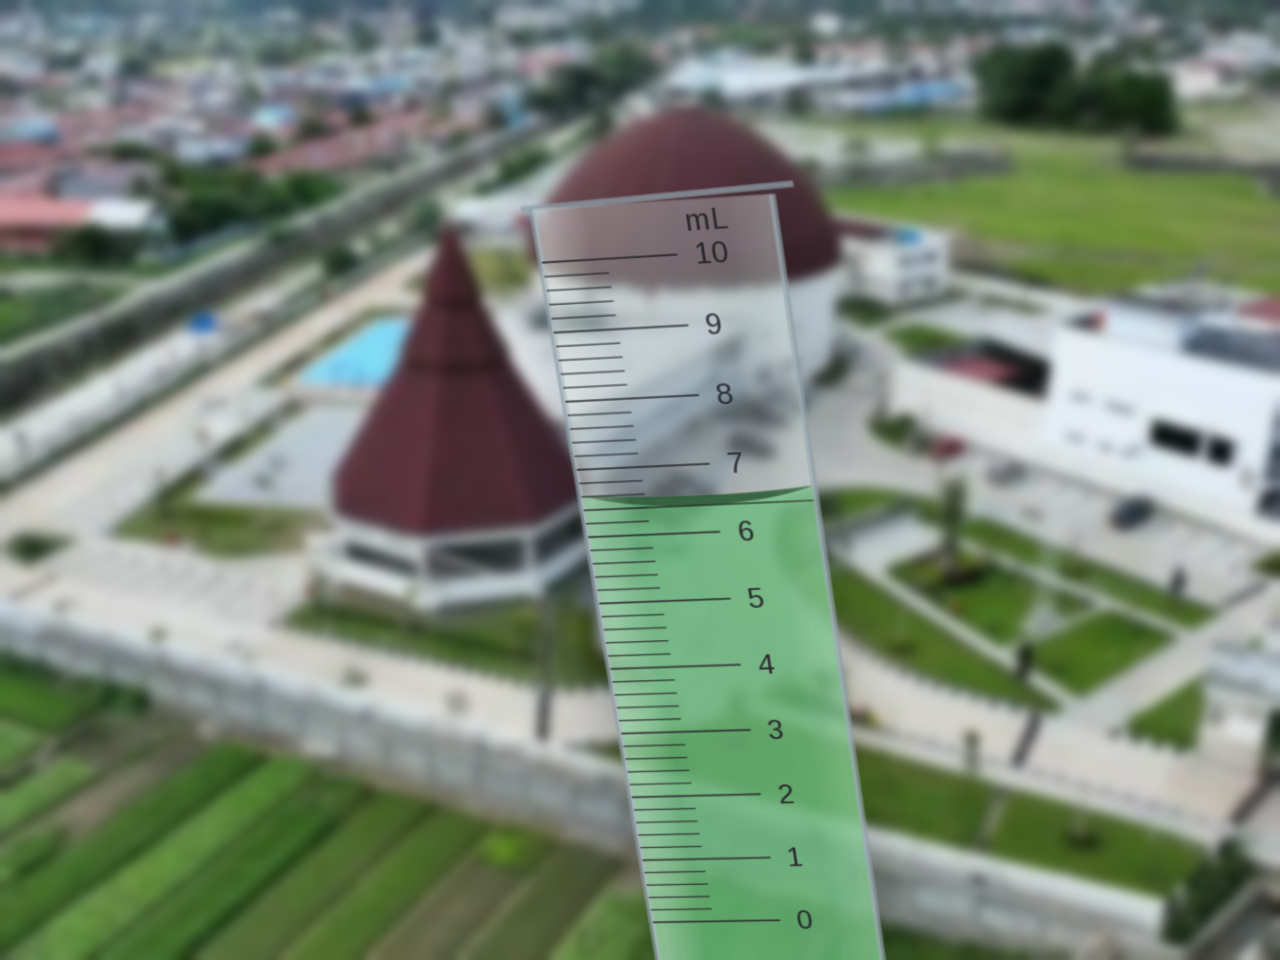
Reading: 6.4; mL
